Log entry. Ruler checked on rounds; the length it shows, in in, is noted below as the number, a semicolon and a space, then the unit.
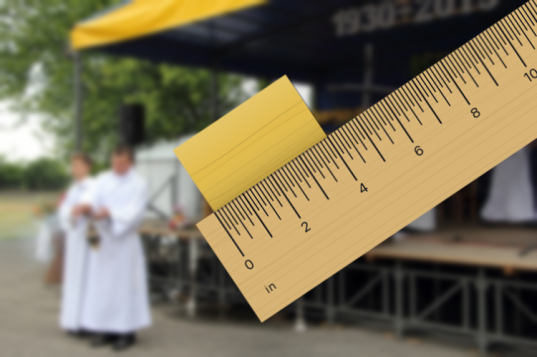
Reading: 4; in
